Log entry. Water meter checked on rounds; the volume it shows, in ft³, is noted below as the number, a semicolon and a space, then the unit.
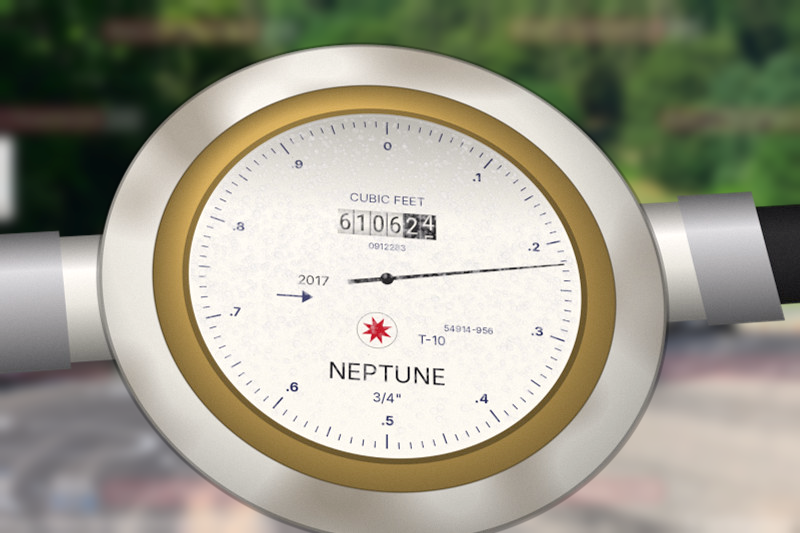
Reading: 610624.22; ft³
